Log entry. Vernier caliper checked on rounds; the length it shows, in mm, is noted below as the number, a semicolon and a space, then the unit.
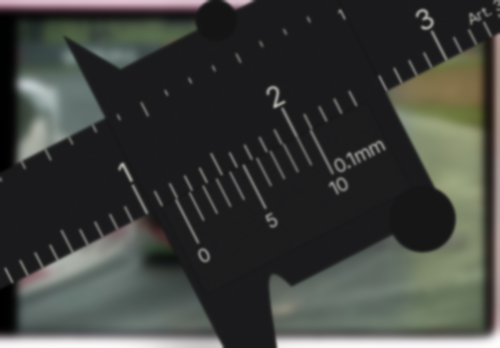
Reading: 11.9; mm
